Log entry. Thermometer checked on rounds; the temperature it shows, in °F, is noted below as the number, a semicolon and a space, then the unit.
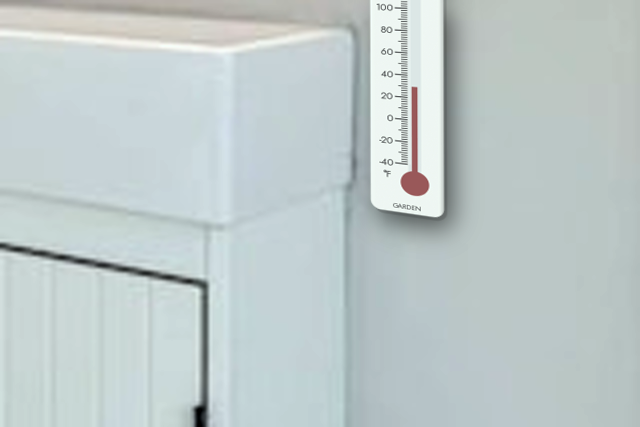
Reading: 30; °F
